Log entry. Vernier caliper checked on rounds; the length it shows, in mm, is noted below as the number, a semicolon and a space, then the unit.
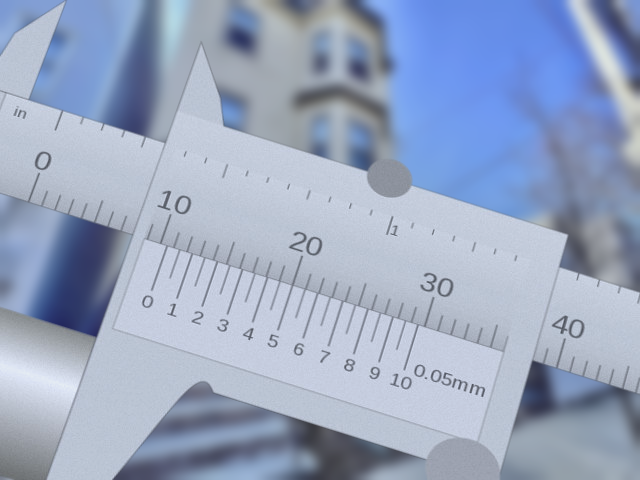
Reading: 10.5; mm
